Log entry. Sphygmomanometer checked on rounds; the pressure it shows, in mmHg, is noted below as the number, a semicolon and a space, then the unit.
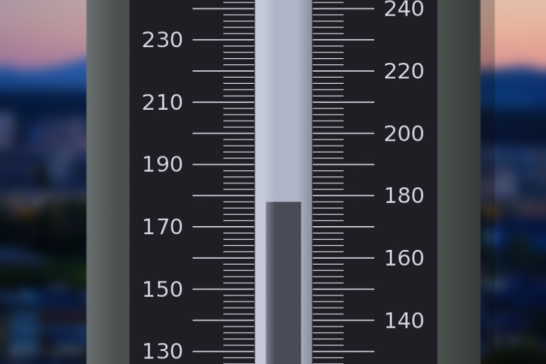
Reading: 178; mmHg
